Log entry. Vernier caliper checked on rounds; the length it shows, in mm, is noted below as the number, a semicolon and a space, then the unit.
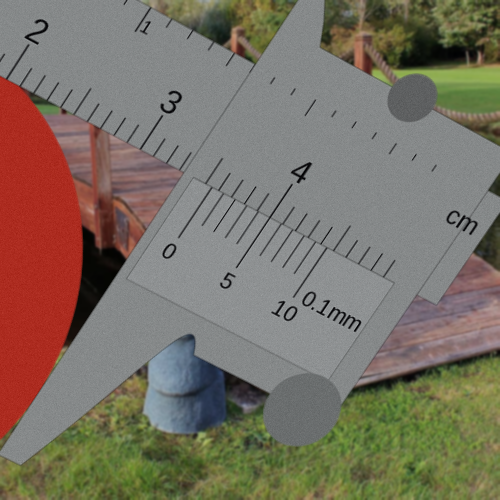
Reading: 35.5; mm
